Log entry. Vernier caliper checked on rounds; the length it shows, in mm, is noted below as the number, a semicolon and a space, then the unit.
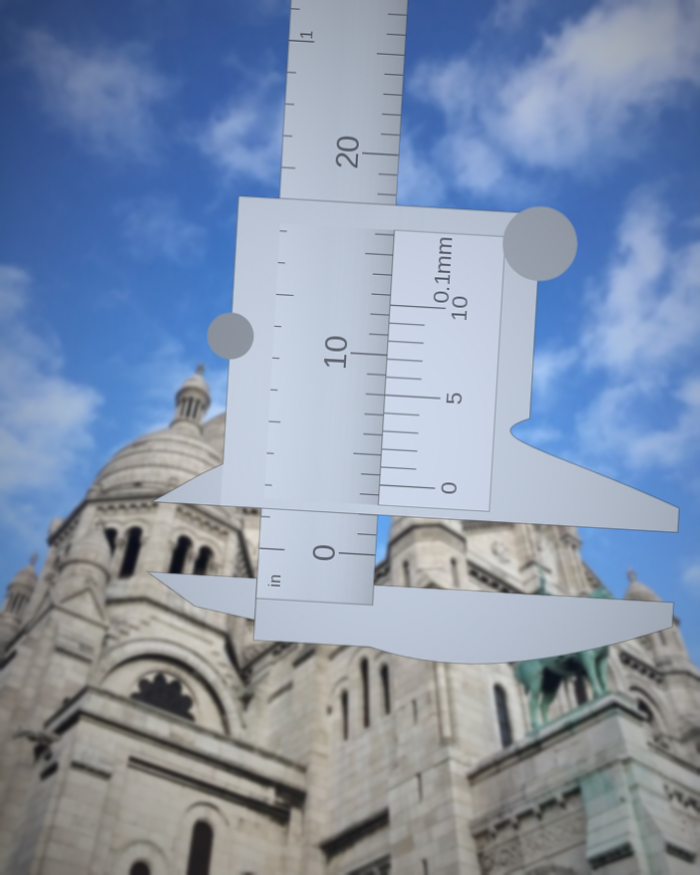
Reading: 3.5; mm
